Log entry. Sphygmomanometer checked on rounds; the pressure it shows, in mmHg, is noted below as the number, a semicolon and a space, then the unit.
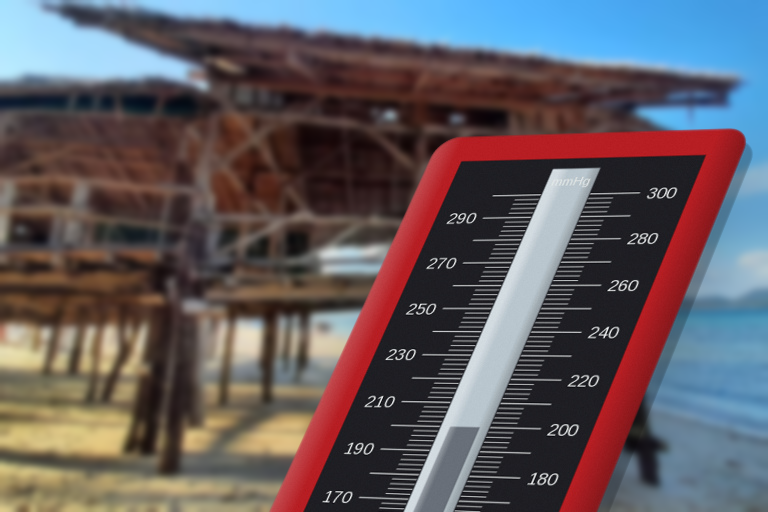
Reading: 200; mmHg
